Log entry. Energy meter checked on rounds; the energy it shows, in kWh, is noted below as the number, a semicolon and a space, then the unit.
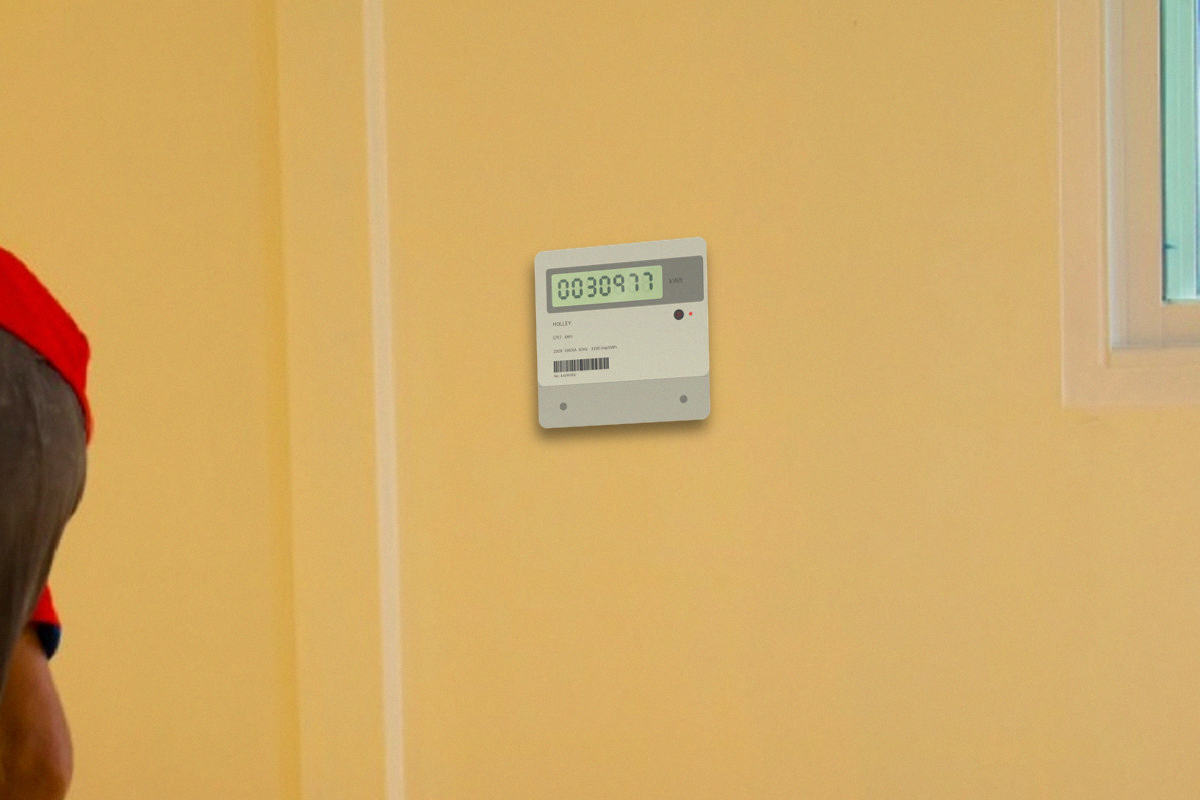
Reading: 30977; kWh
